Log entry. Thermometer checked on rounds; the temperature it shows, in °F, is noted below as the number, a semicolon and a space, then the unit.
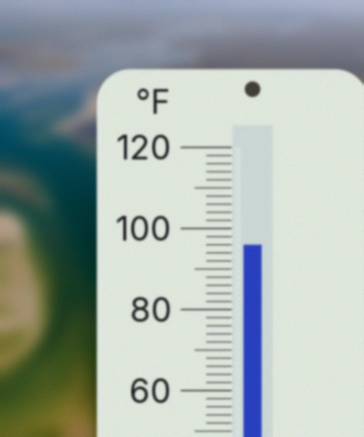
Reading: 96; °F
